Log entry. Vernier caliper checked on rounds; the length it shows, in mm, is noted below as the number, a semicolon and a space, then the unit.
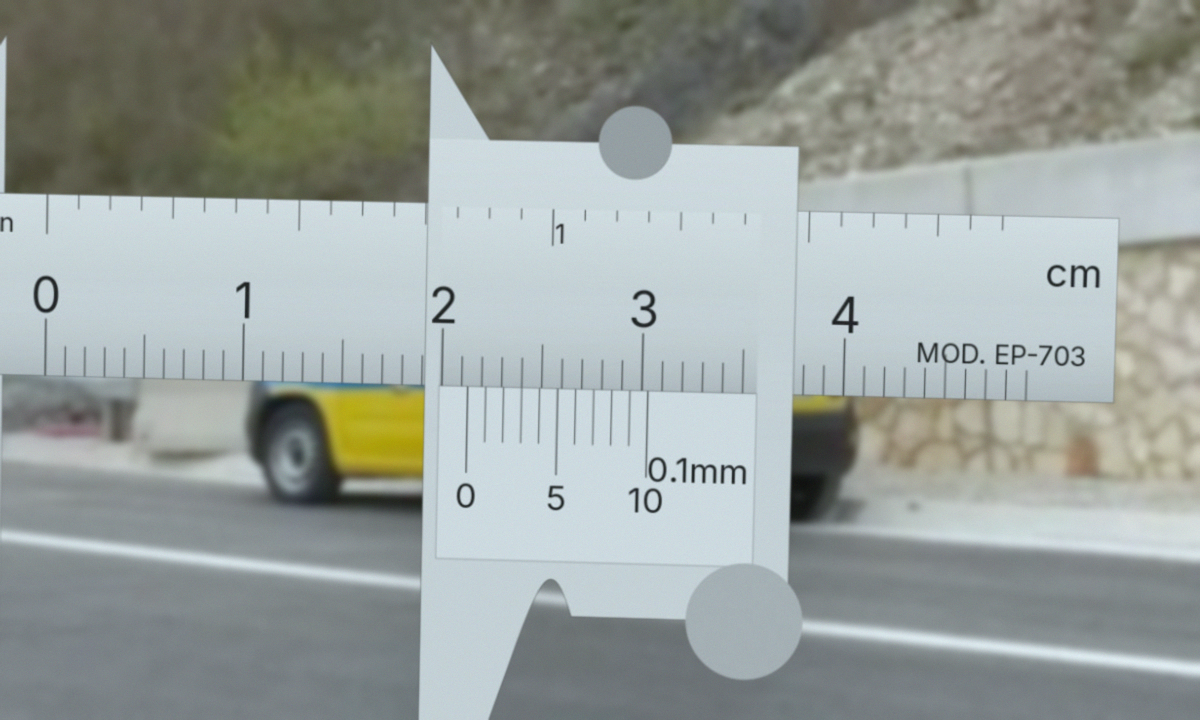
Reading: 21.3; mm
